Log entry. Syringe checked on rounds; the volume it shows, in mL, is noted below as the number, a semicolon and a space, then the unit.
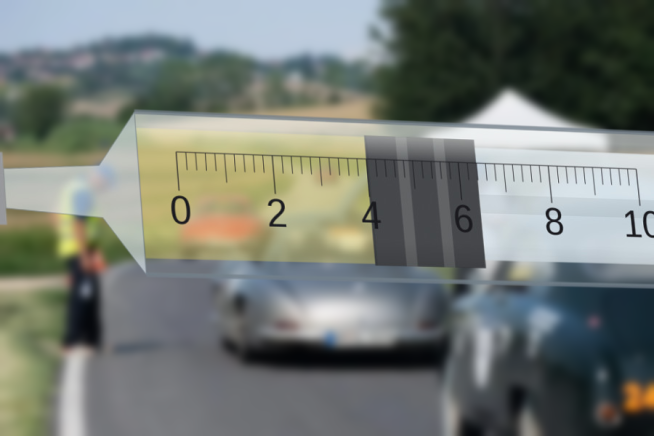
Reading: 4; mL
